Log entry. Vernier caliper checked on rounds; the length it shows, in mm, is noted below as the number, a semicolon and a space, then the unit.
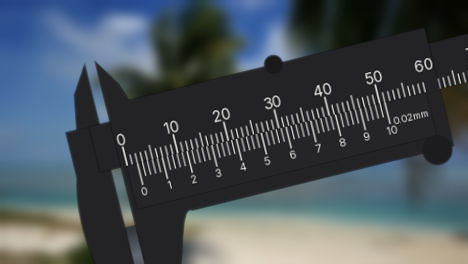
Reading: 2.0; mm
